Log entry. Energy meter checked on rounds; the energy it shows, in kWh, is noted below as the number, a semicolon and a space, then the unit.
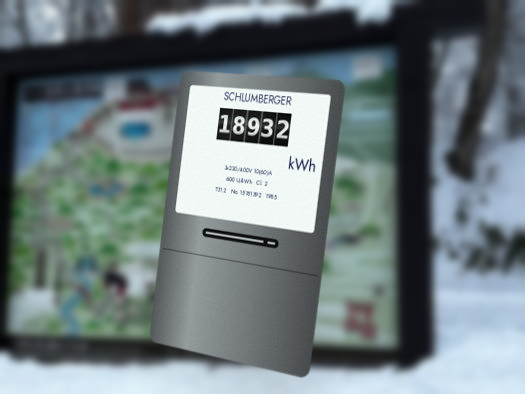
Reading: 18932; kWh
